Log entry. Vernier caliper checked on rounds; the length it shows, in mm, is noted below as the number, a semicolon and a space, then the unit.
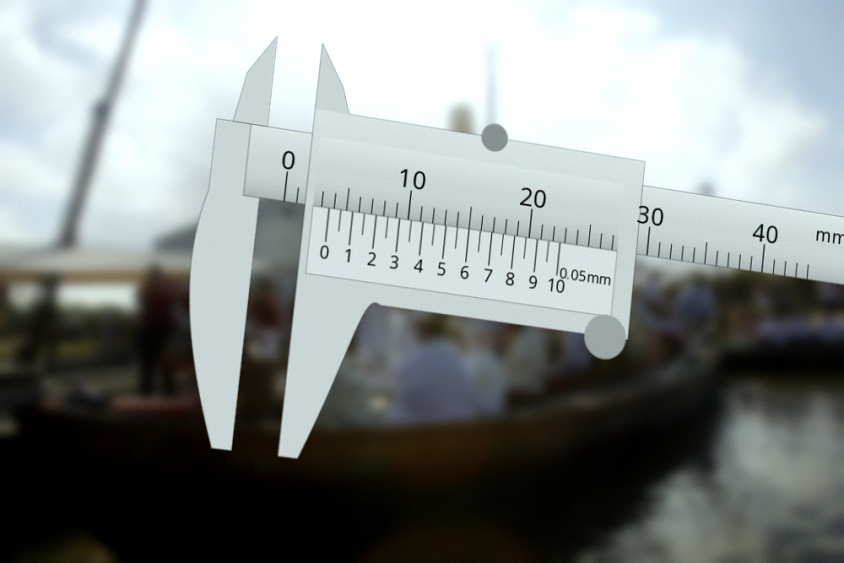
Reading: 3.6; mm
